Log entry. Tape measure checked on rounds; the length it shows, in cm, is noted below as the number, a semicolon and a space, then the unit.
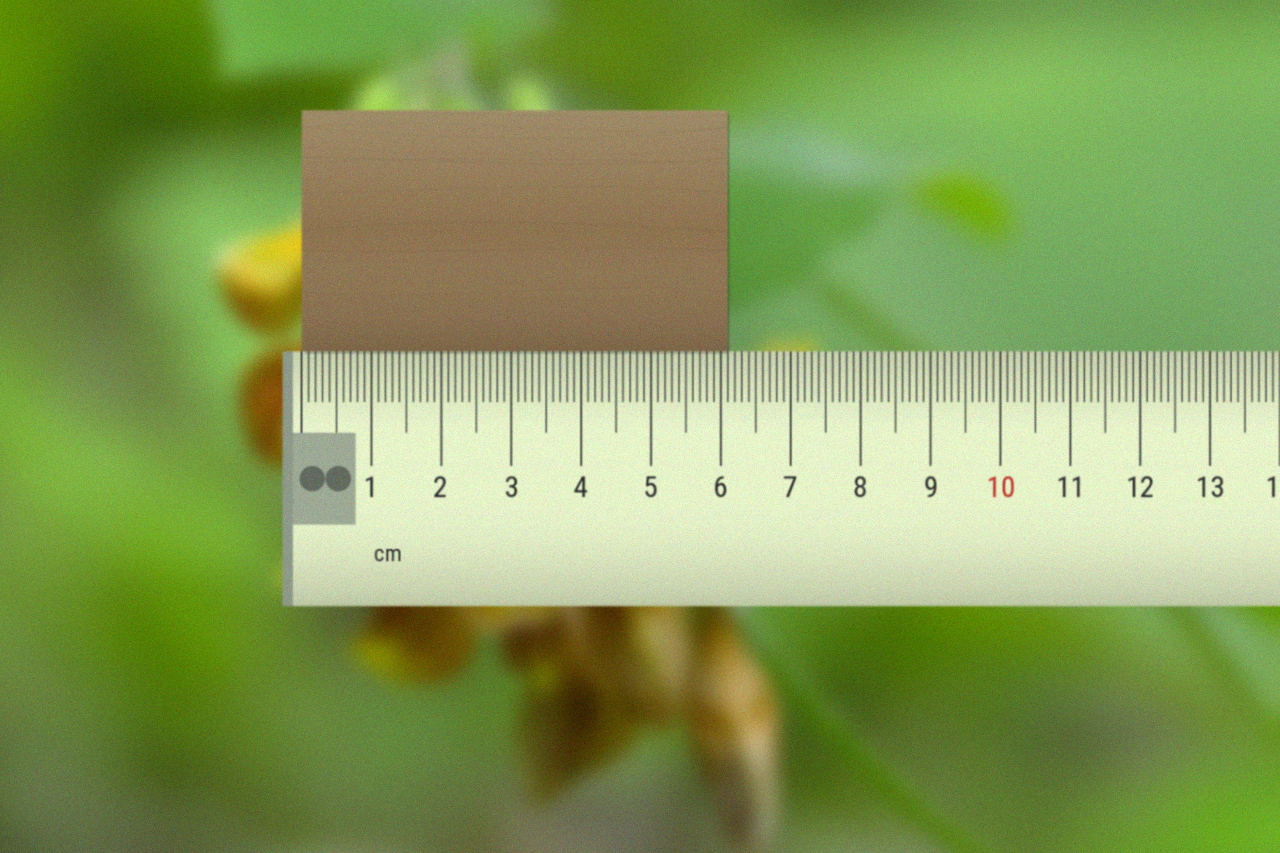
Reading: 6.1; cm
